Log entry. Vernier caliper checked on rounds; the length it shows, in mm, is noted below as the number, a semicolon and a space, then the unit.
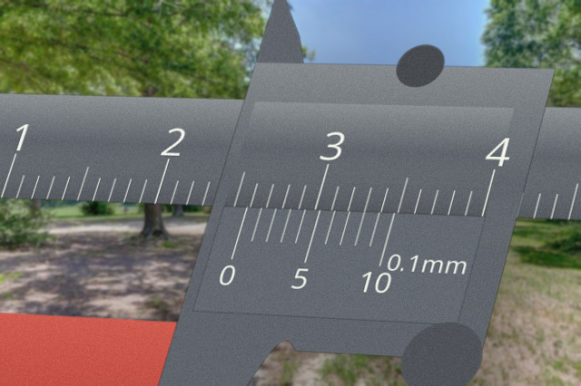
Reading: 25.8; mm
